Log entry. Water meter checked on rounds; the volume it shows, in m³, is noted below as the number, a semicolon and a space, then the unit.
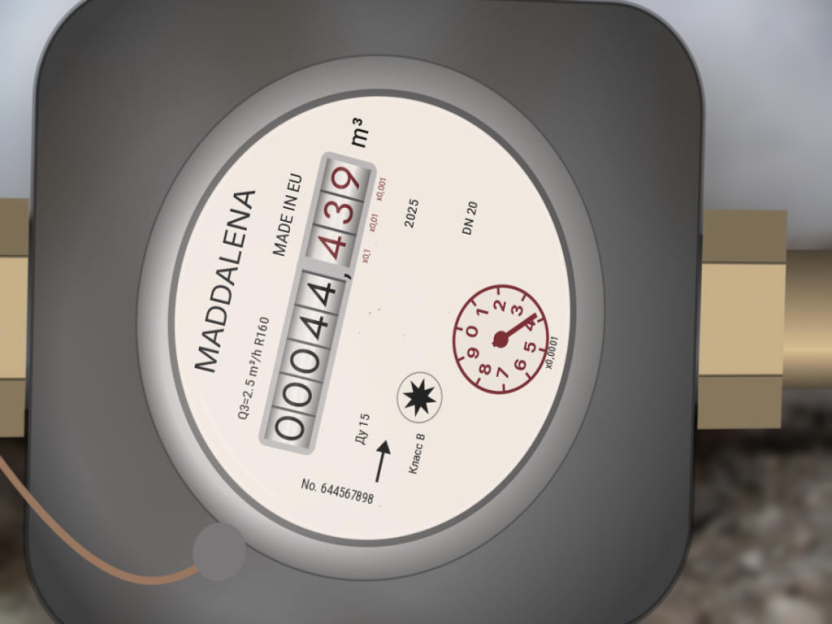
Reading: 44.4393; m³
